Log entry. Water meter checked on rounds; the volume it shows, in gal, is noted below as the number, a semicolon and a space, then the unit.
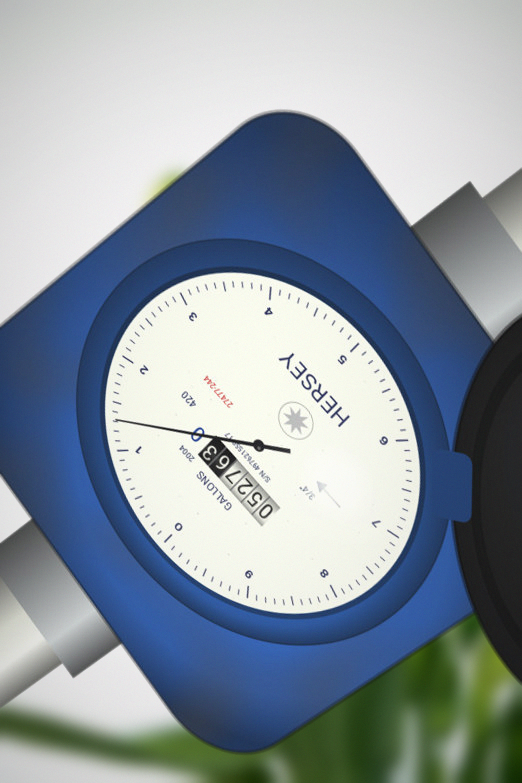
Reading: 527631.3; gal
